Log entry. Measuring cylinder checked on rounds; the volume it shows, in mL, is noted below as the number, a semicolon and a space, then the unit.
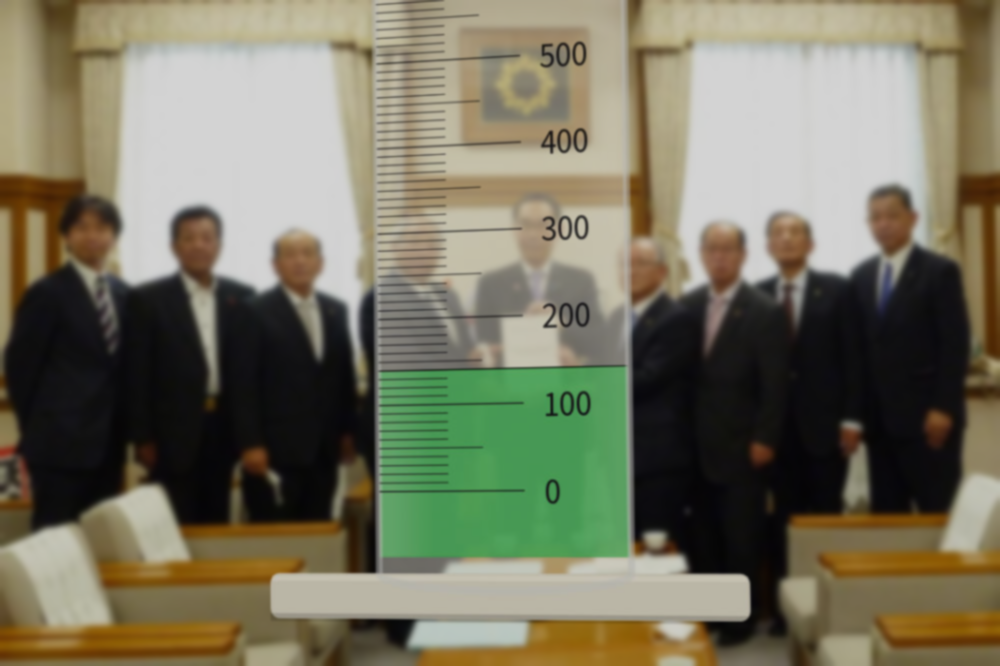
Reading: 140; mL
